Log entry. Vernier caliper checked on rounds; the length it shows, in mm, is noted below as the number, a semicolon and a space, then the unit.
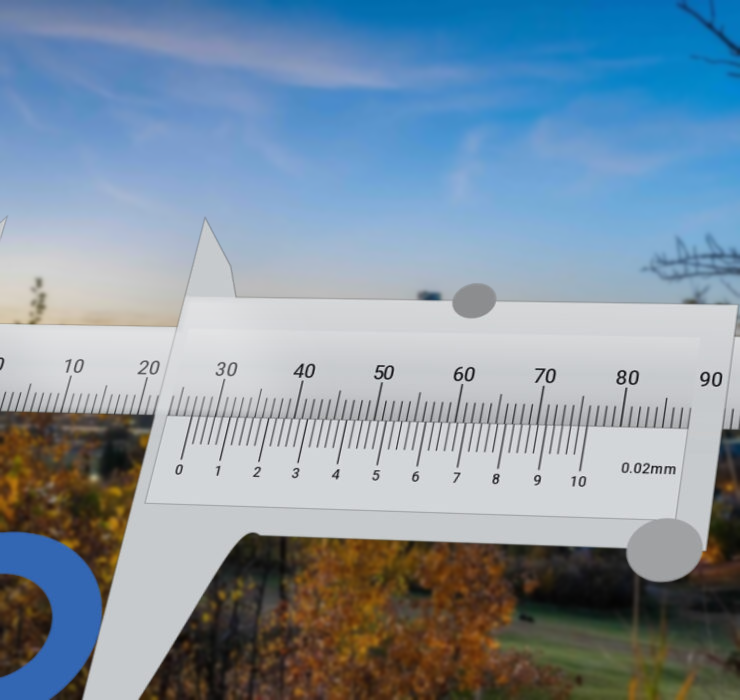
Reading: 27.0; mm
